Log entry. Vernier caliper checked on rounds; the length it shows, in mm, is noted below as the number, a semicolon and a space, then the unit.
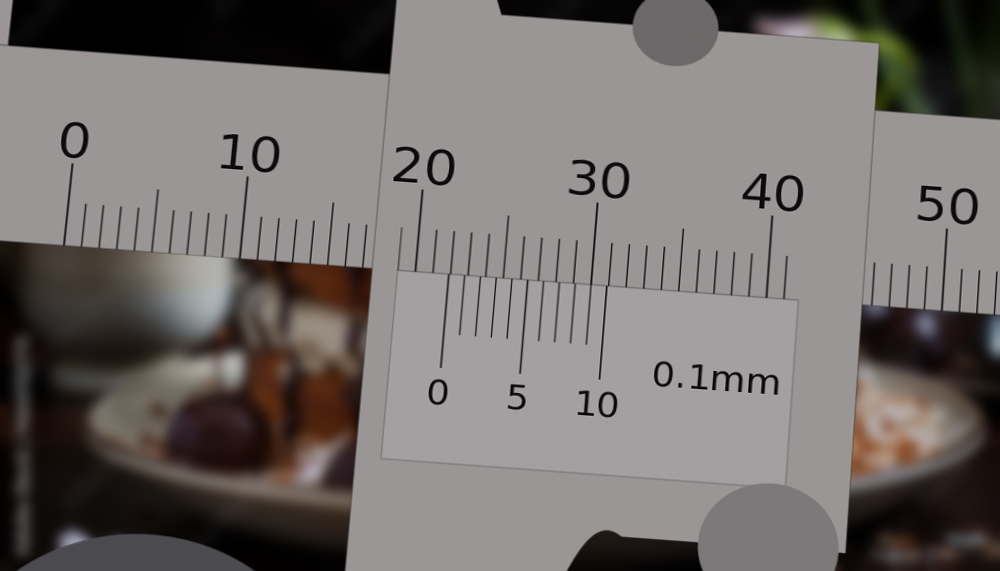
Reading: 21.9; mm
